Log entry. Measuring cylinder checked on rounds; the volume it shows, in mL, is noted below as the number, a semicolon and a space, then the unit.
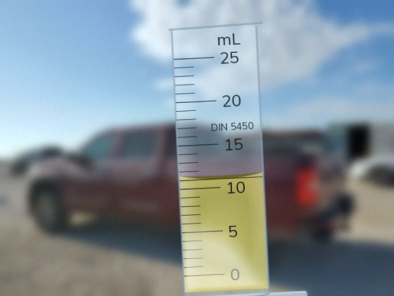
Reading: 11; mL
